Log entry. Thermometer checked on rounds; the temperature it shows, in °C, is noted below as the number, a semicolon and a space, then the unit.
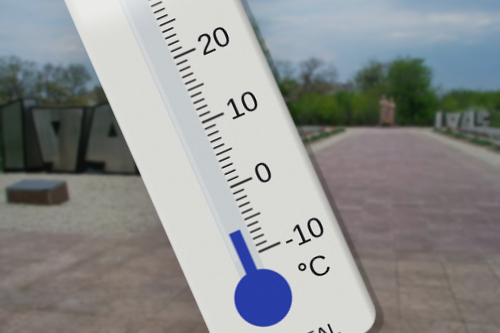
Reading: -6; °C
